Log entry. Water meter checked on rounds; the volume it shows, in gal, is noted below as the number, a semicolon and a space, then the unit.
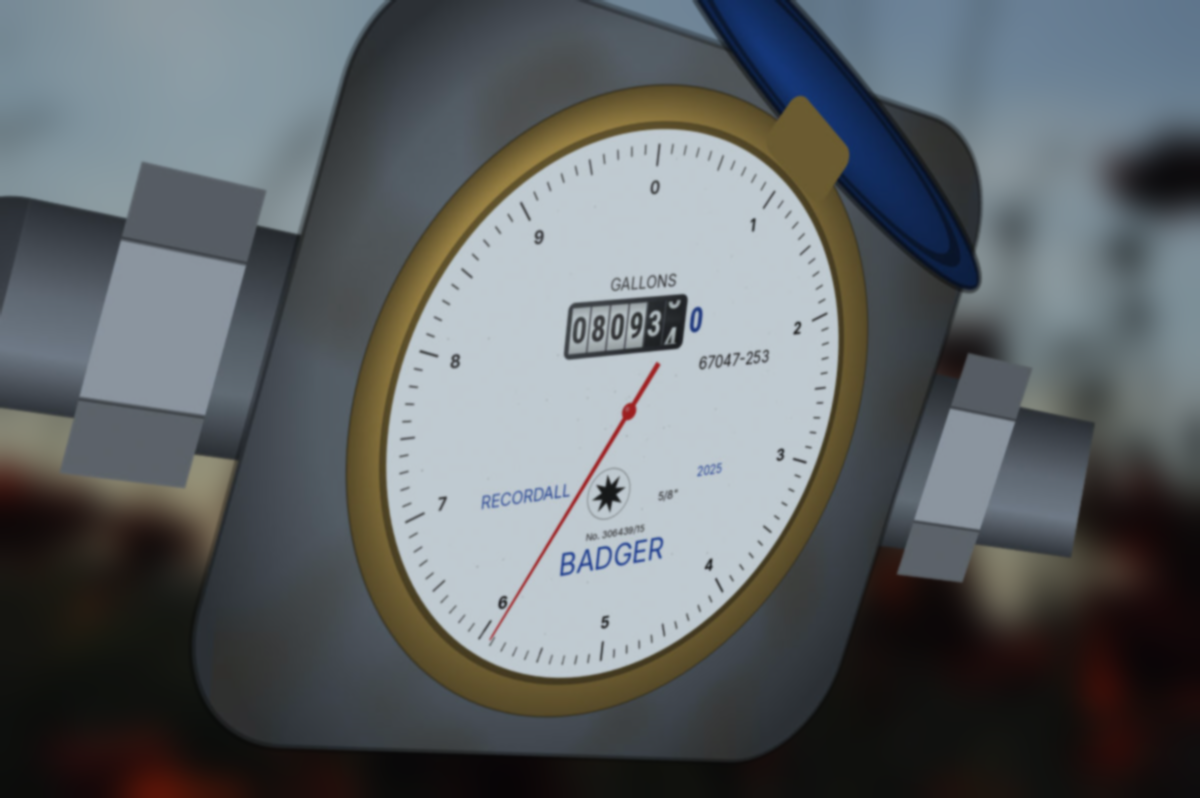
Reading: 809335.9; gal
